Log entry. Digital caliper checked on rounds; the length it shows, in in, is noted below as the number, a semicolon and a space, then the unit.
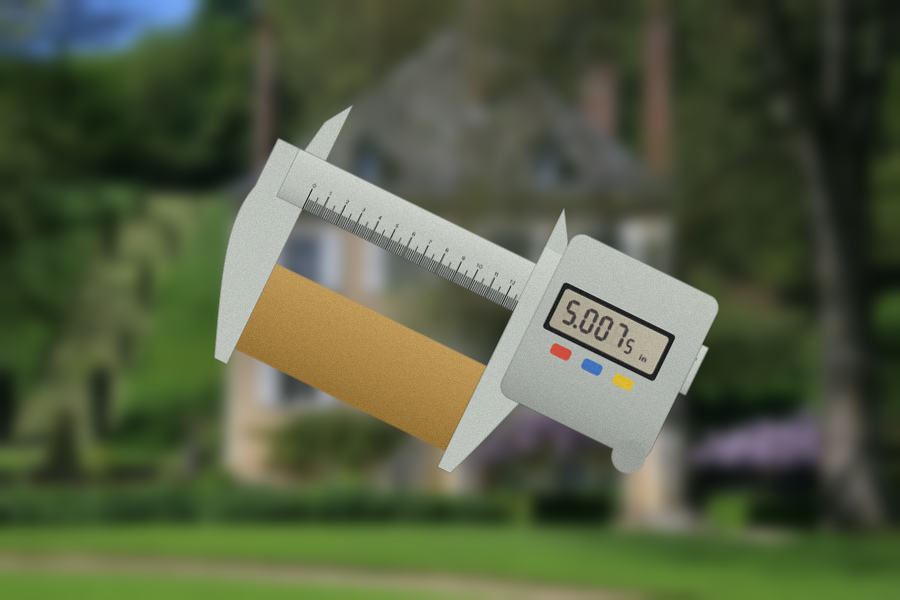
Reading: 5.0075; in
